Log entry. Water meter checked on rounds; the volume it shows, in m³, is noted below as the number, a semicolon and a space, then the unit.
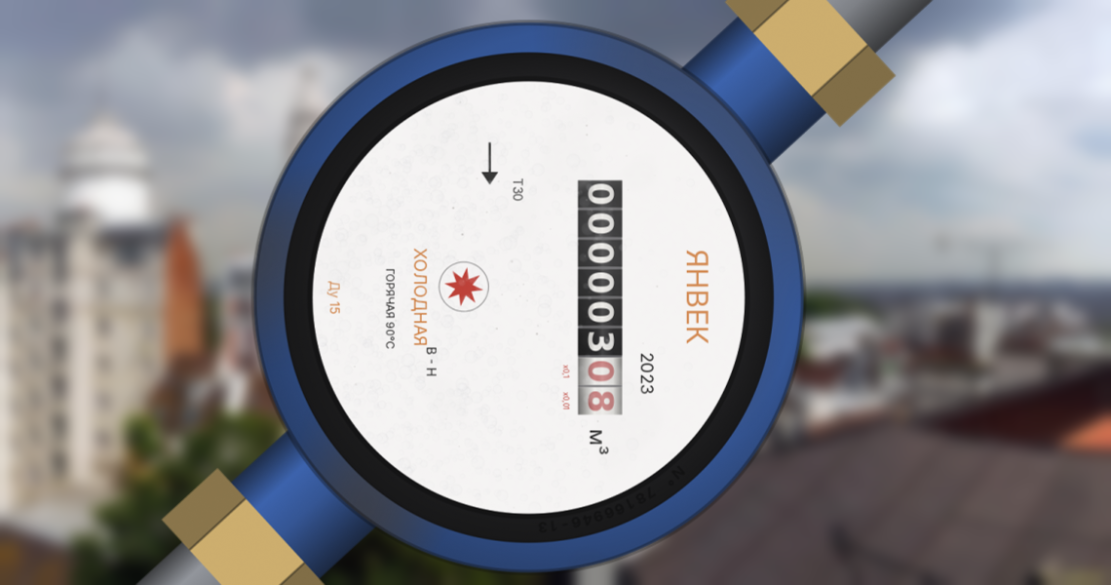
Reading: 3.08; m³
